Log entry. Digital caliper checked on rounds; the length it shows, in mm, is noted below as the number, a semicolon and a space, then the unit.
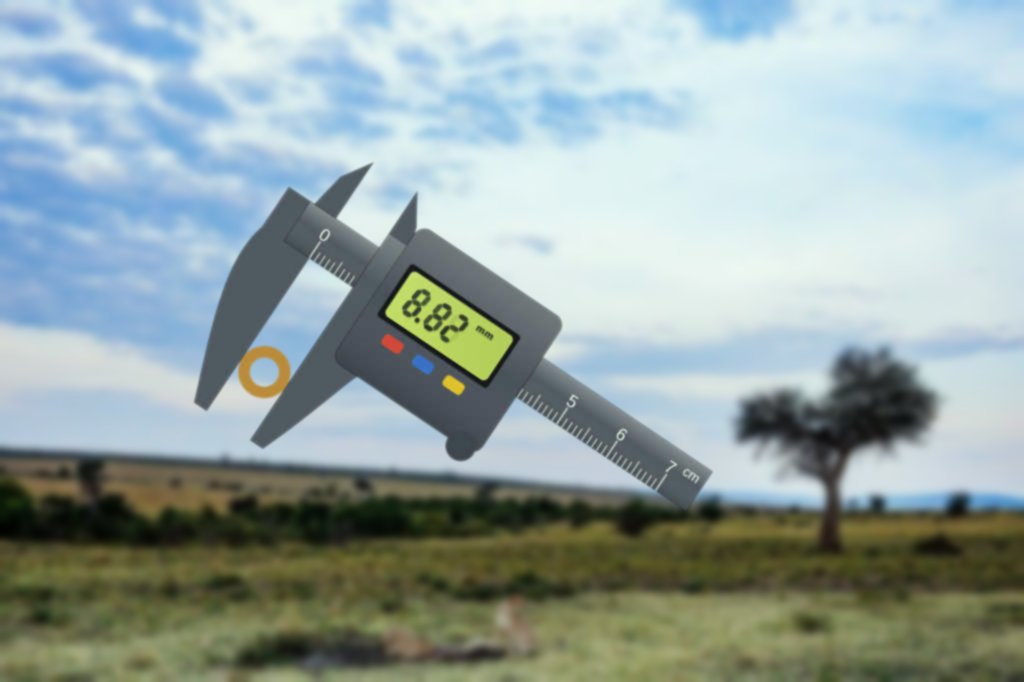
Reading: 8.82; mm
